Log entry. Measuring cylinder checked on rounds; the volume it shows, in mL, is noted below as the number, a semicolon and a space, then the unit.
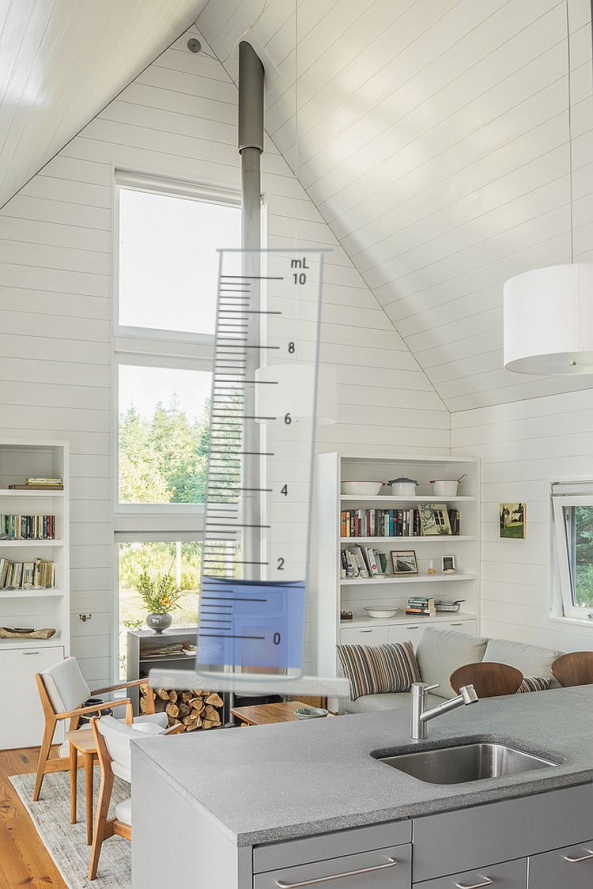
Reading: 1.4; mL
